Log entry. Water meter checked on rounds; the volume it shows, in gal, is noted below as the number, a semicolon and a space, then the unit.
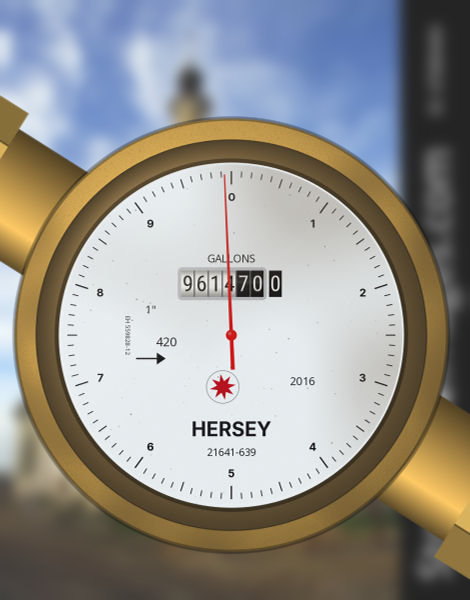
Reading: 9614699.9; gal
